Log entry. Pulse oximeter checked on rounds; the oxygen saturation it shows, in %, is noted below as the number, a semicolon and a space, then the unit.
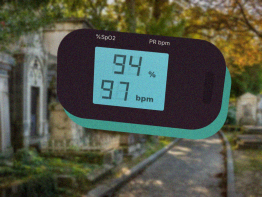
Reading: 94; %
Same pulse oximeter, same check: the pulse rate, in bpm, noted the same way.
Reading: 97; bpm
